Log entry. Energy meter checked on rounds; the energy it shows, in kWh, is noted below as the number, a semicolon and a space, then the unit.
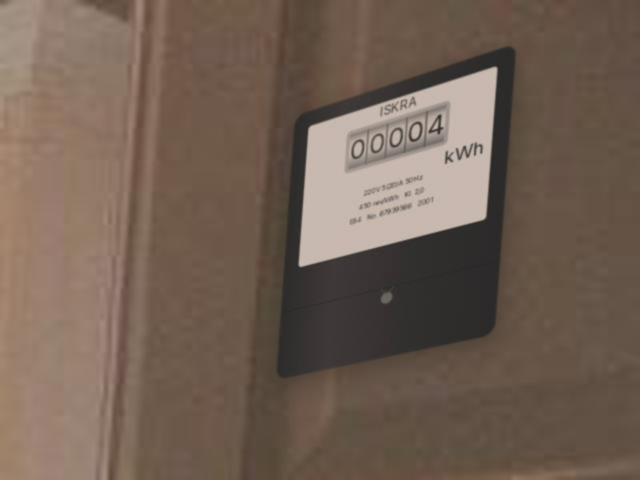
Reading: 4; kWh
